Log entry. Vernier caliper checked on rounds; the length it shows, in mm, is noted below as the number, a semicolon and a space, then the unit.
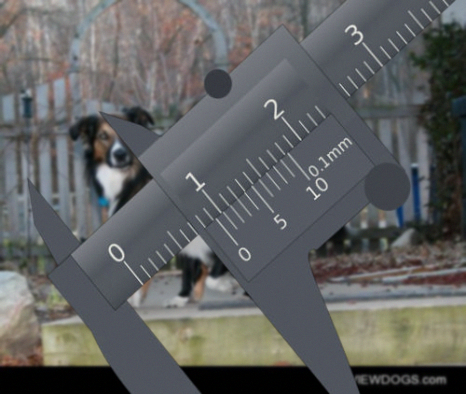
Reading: 9.3; mm
